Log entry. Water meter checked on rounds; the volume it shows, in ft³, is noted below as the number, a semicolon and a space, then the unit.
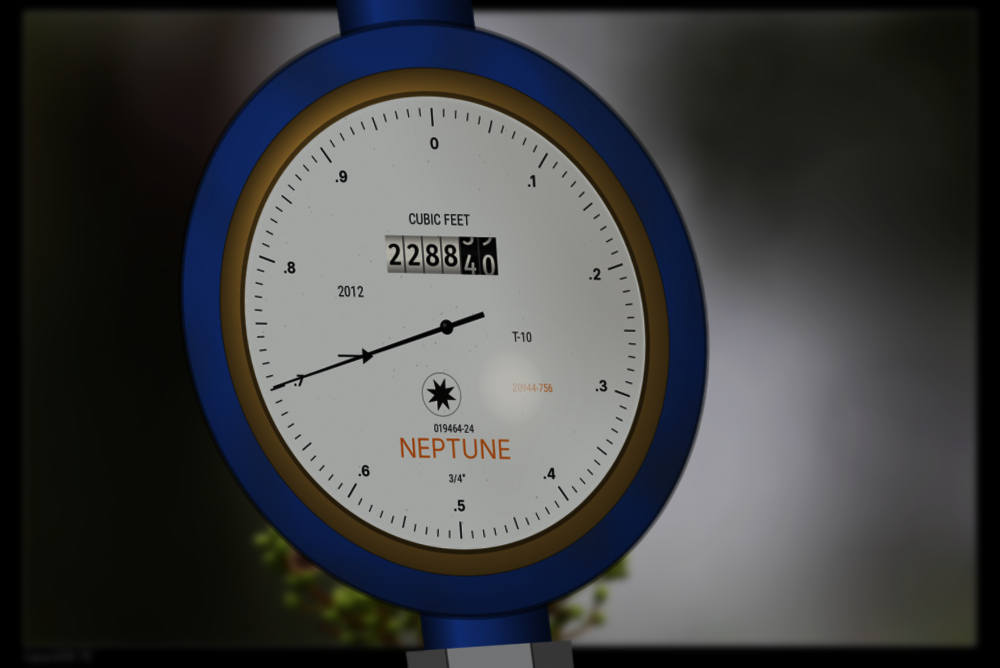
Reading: 228839.70; ft³
